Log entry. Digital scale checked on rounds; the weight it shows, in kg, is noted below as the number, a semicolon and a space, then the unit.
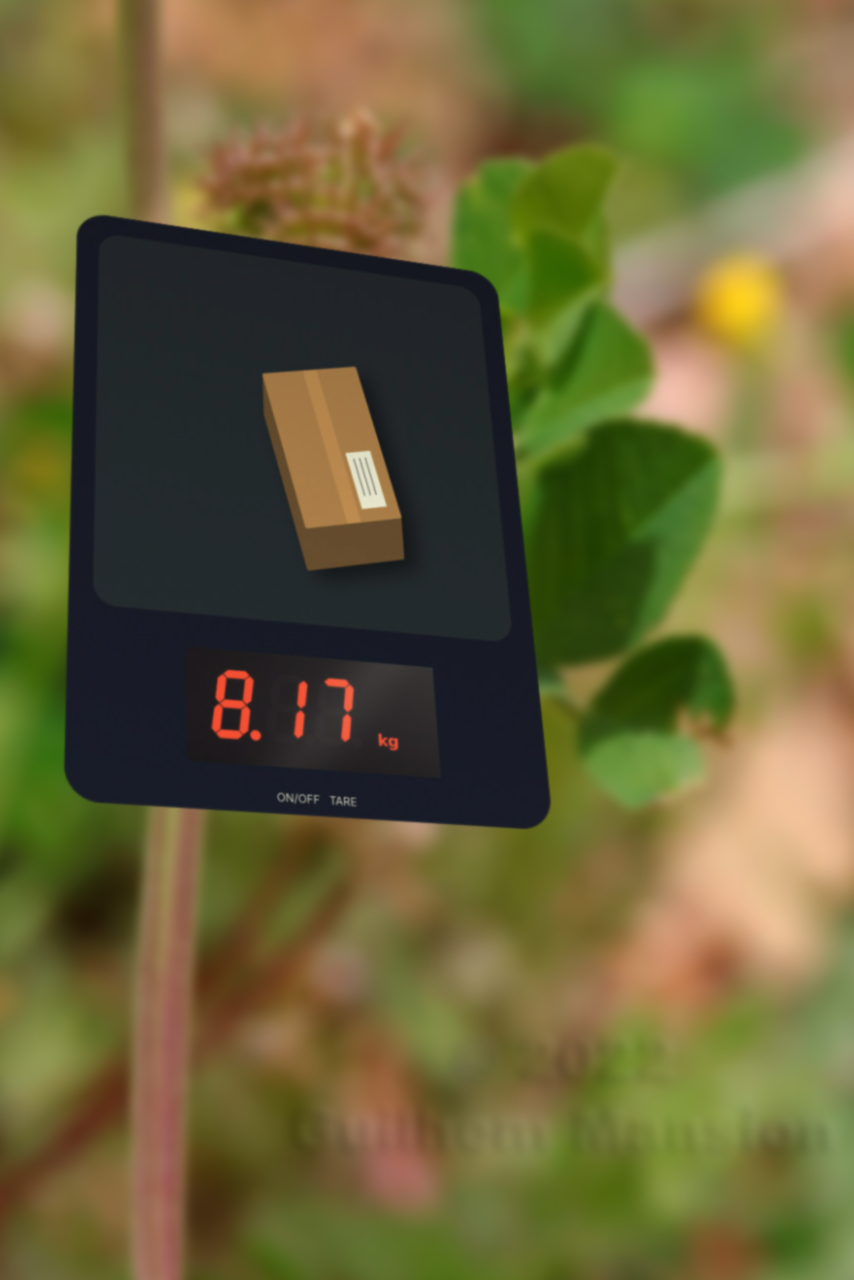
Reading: 8.17; kg
